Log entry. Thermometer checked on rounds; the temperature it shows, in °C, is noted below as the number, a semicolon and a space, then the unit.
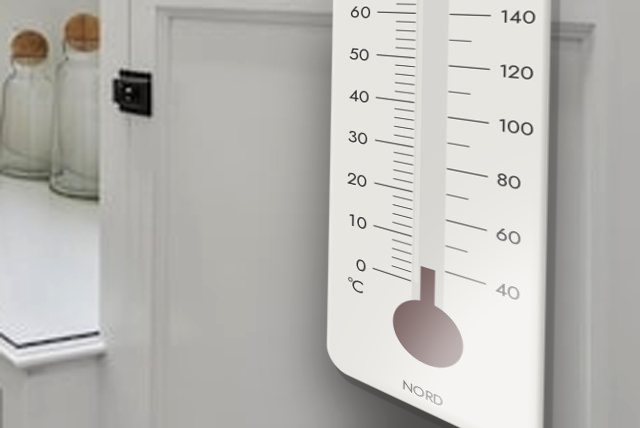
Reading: 4; °C
